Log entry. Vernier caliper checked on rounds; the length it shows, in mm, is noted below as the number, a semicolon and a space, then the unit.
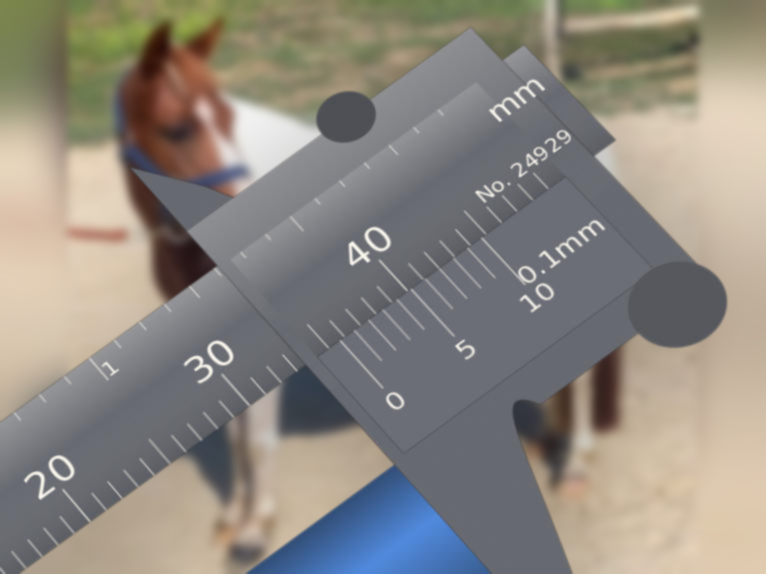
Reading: 35.7; mm
